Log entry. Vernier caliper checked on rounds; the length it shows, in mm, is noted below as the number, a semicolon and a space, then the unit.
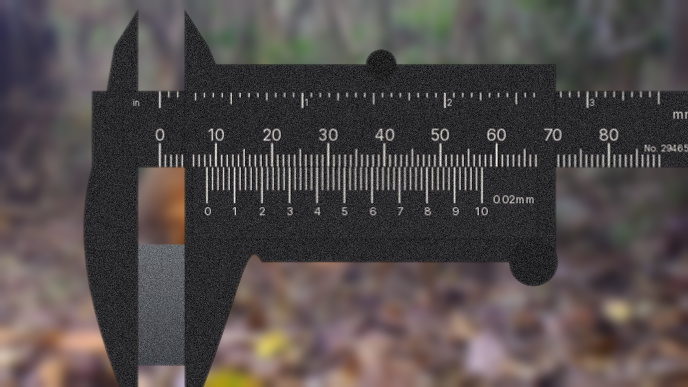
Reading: 8.4; mm
